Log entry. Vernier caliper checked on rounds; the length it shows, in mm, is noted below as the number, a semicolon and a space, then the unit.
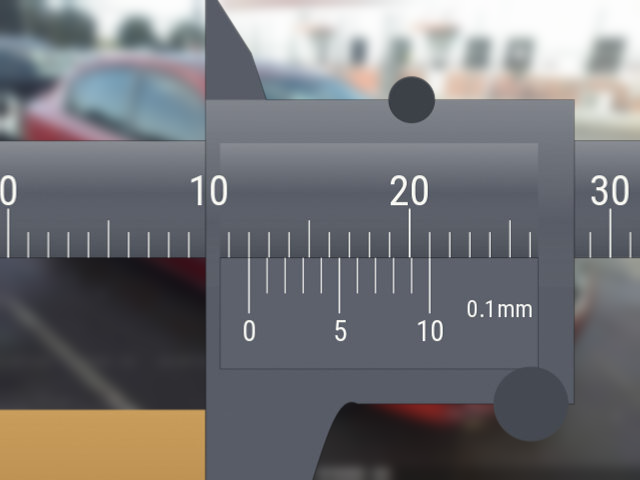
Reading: 12.0; mm
